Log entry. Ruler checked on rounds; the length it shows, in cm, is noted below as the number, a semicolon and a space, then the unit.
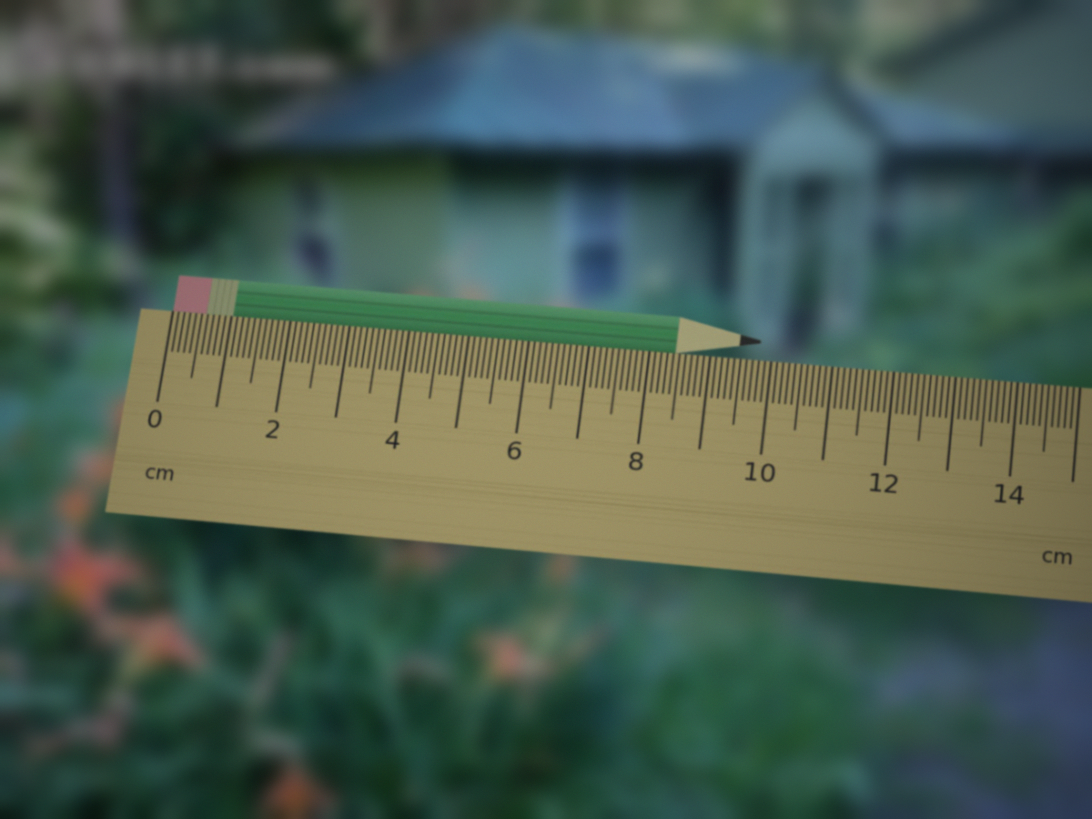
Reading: 9.8; cm
